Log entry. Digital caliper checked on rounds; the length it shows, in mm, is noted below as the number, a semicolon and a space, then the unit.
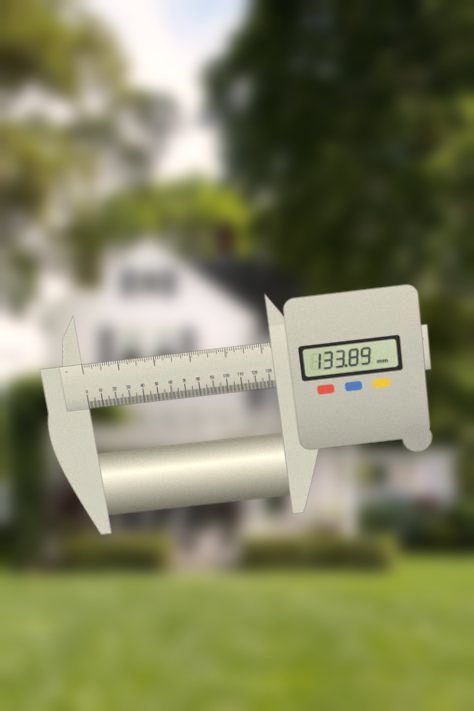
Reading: 133.89; mm
